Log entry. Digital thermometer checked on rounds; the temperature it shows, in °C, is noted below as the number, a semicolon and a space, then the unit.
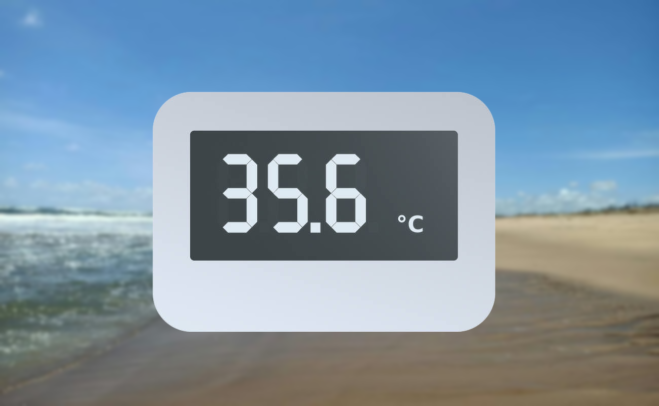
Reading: 35.6; °C
